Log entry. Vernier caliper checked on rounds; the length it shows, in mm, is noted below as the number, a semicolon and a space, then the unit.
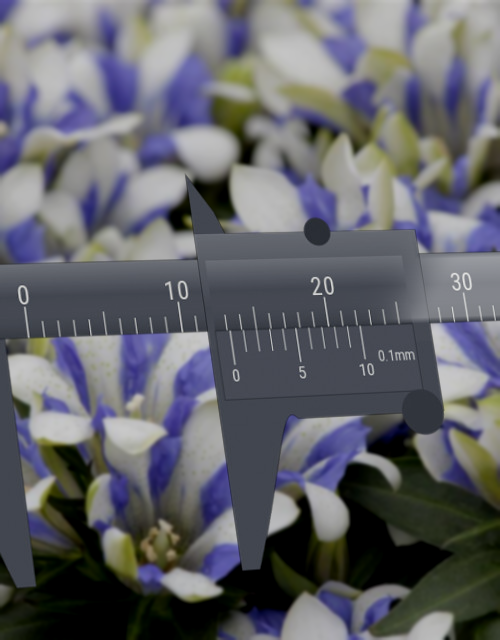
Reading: 13.2; mm
